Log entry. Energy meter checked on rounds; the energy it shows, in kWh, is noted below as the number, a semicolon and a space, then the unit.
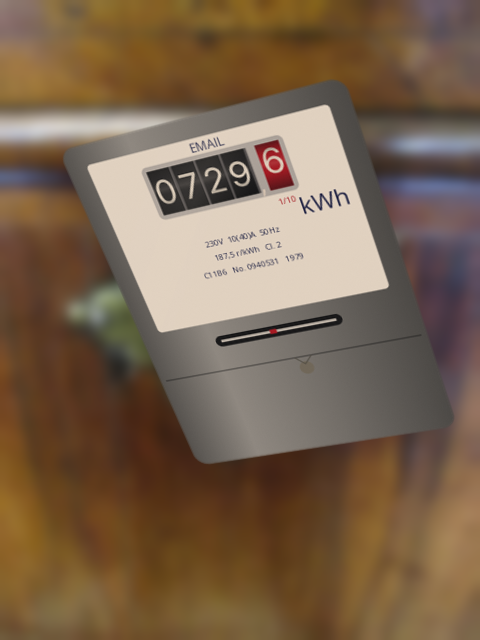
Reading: 729.6; kWh
